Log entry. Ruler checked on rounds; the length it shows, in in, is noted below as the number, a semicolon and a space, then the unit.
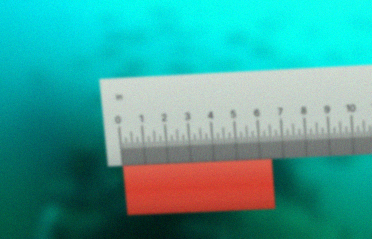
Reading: 6.5; in
